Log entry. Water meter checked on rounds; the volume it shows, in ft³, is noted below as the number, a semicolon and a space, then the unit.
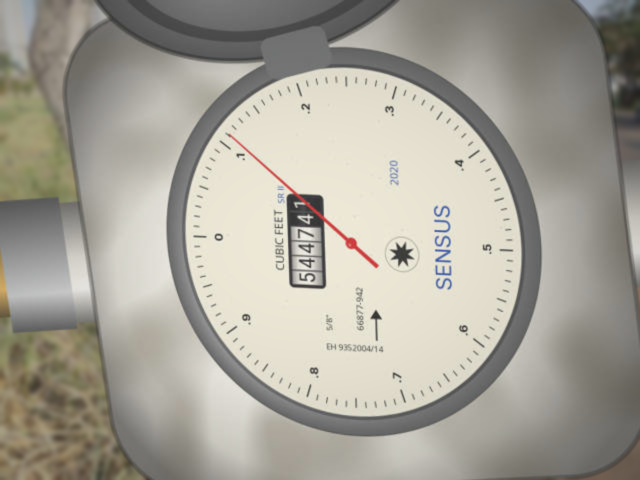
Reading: 544741.11; ft³
